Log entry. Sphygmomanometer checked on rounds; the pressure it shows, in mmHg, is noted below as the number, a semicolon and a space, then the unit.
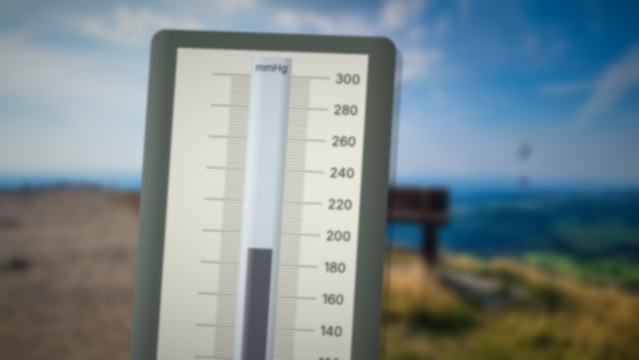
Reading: 190; mmHg
